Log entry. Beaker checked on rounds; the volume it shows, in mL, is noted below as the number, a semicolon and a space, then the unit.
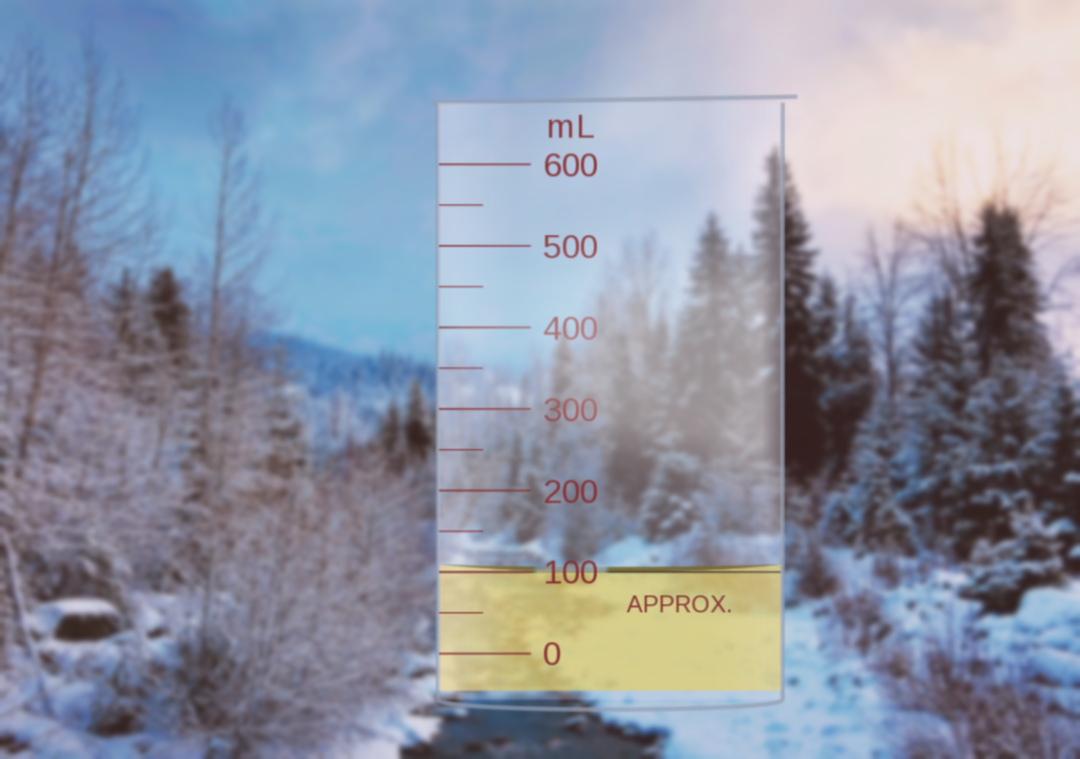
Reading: 100; mL
